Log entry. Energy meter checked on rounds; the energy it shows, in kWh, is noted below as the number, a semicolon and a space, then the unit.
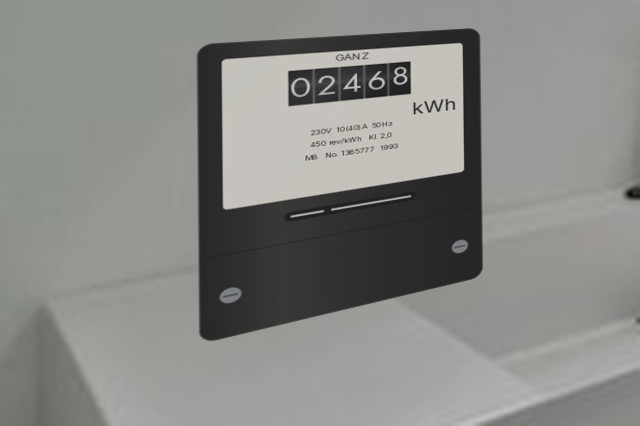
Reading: 2468; kWh
